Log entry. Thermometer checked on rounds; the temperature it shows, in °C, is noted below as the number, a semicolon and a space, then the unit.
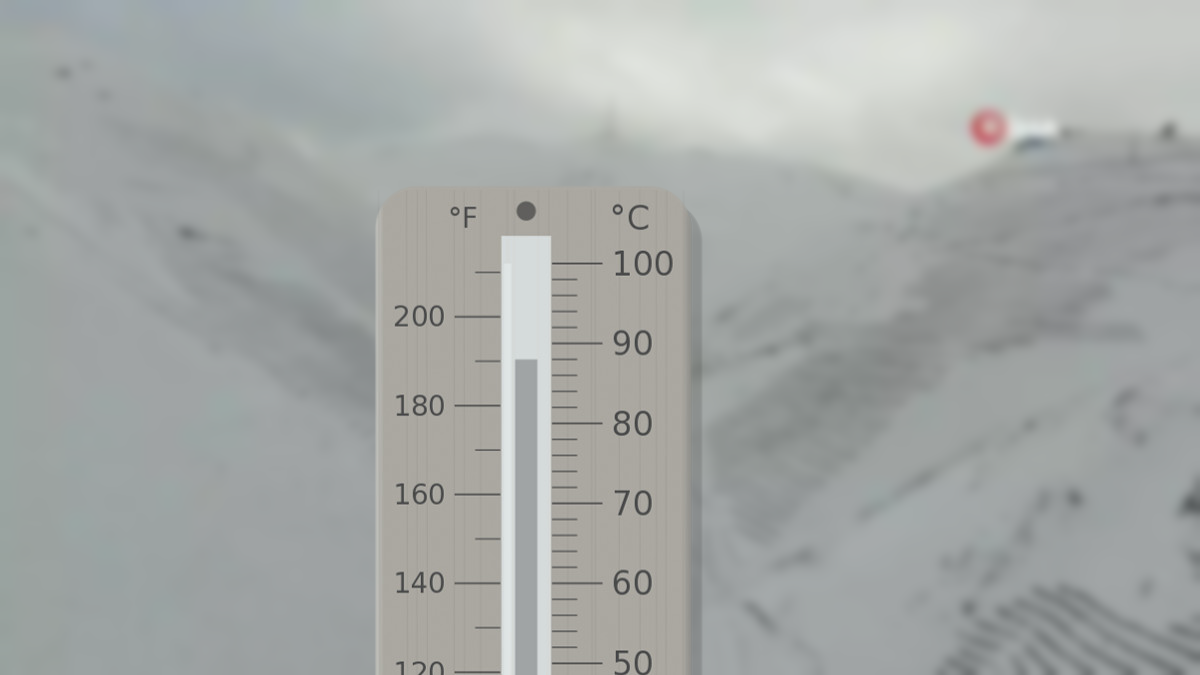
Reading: 88; °C
